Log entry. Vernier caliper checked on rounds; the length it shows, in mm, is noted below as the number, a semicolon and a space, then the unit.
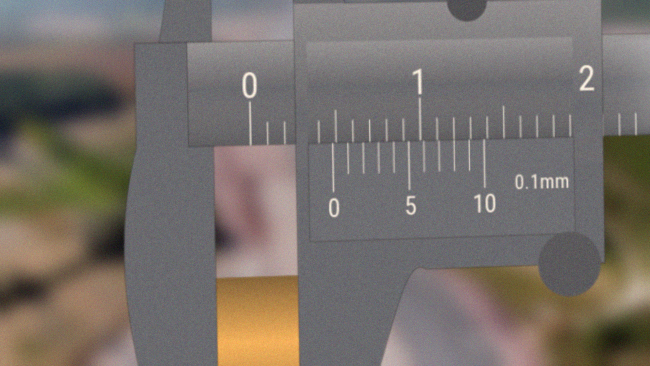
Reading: 4.8; mm
